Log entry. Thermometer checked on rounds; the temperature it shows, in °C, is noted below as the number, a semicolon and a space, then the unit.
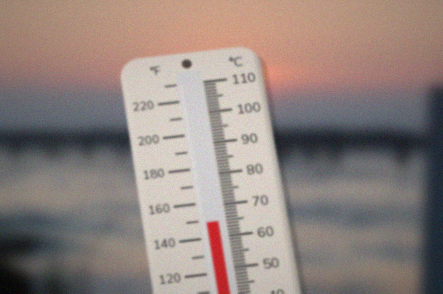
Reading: 65; °C
